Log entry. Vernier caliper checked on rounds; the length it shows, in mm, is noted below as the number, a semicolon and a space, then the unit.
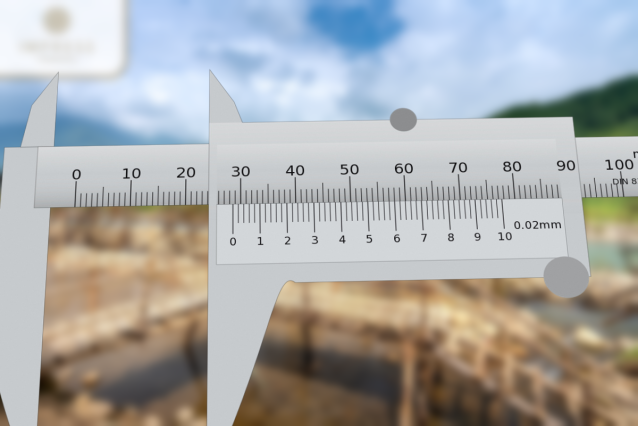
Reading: 28.6; mm
